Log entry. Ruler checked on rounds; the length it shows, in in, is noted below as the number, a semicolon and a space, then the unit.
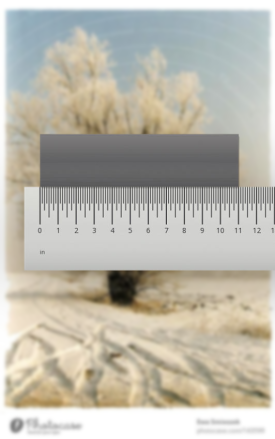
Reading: 11; in
